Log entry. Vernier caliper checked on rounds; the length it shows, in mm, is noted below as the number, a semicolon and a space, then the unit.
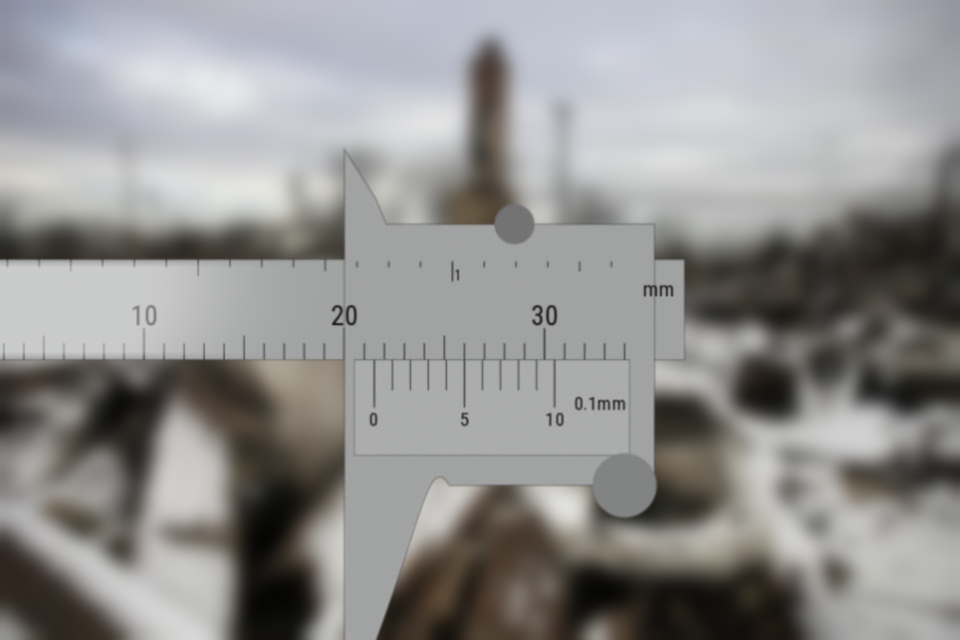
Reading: 21.5; mm
